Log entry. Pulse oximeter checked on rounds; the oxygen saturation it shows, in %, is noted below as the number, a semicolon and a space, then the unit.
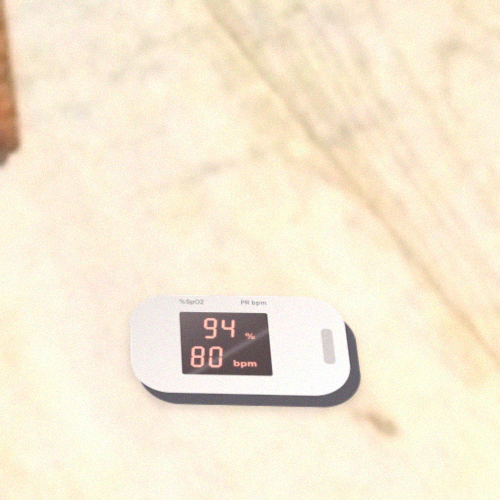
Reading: 94; %
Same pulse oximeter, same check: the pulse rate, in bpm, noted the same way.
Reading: 80; bpm
